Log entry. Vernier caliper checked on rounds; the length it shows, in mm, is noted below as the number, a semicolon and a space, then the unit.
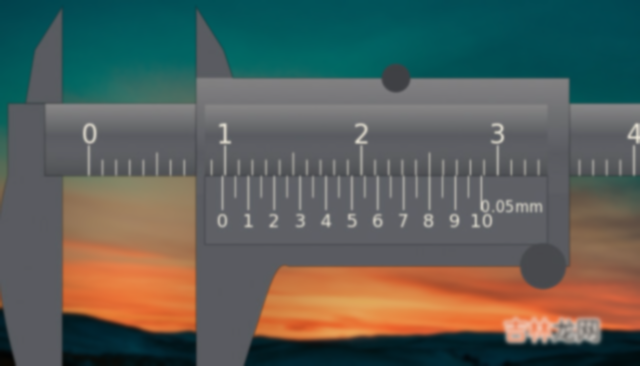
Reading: 9.8; mm
